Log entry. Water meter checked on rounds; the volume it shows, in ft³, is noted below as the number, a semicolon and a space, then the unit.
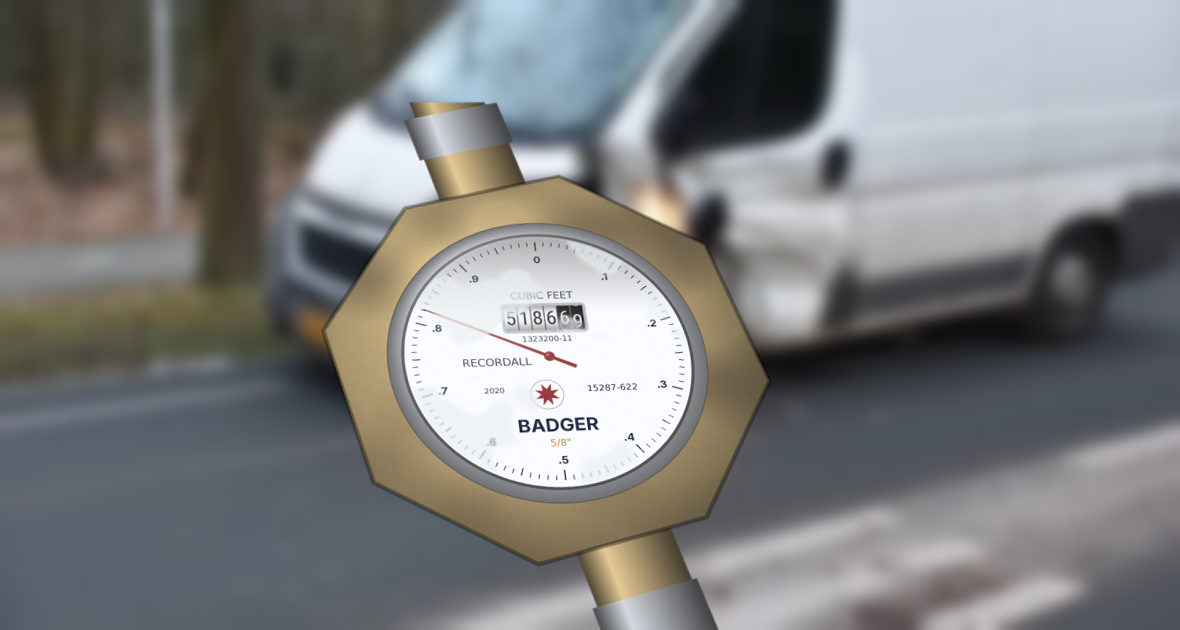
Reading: 518668.82; ft³
